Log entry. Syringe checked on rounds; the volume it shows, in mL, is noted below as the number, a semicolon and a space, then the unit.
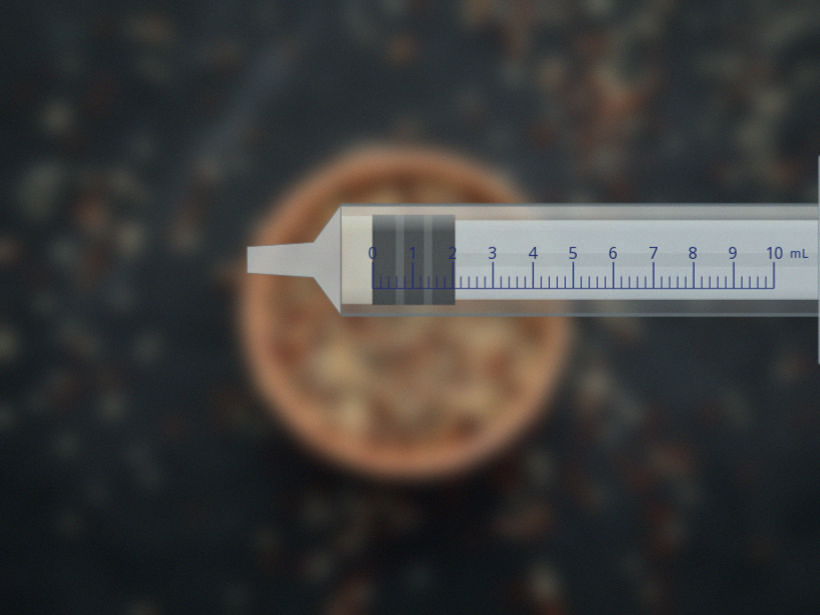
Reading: 0; mL
